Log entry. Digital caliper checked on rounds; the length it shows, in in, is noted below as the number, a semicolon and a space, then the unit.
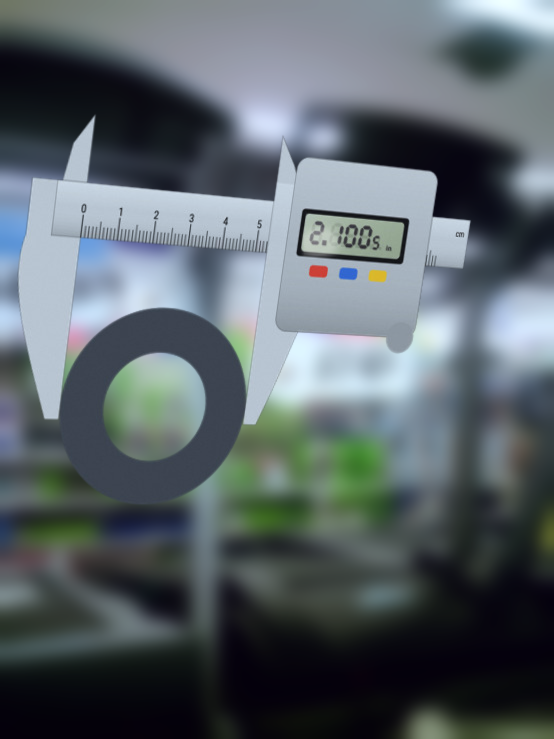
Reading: 2.1005; in
